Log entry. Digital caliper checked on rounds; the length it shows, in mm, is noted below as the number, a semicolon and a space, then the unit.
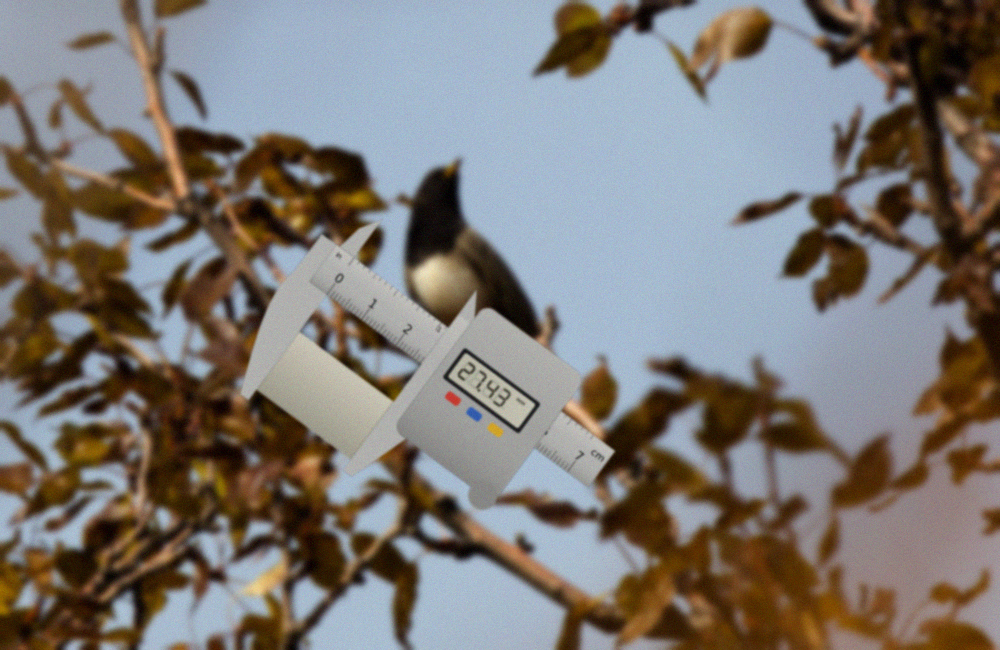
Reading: 27.43; mm
